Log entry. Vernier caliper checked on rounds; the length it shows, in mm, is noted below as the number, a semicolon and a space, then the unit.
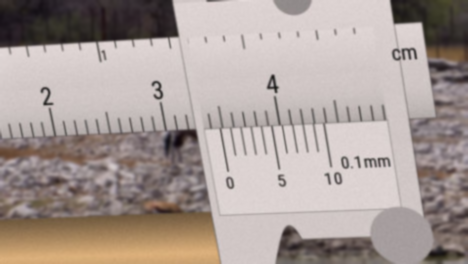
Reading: 34.8; mm
